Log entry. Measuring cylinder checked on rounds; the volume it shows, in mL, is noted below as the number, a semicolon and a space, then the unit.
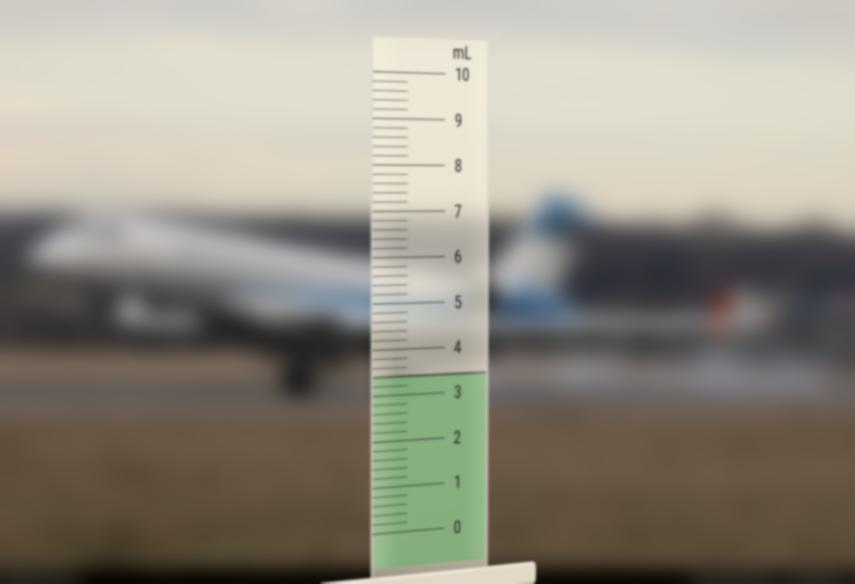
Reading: 3.4; mL
